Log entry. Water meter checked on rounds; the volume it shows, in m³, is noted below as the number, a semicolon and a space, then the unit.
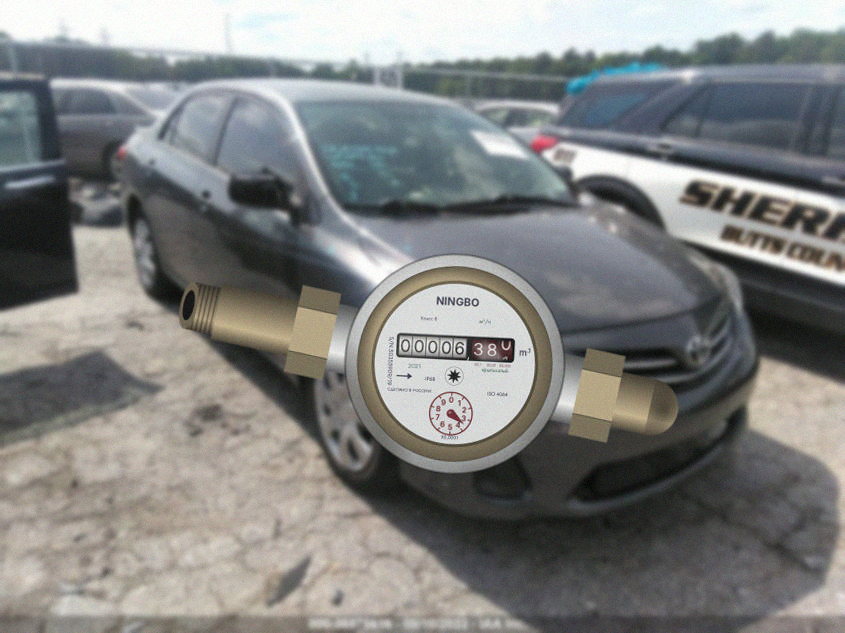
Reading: 6.3803; m³
